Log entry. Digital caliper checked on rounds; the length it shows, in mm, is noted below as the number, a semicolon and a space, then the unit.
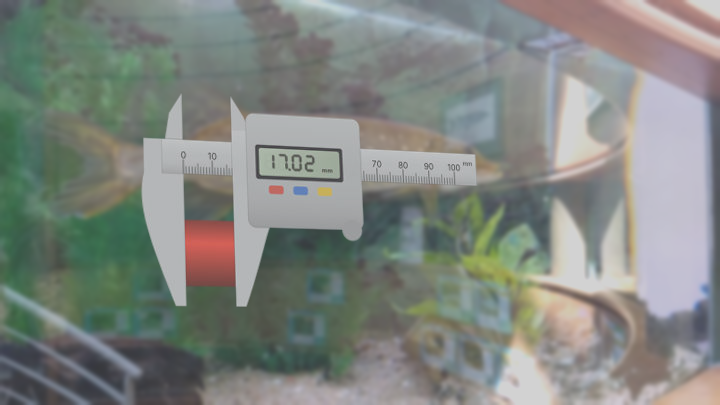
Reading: 17.02; mm
